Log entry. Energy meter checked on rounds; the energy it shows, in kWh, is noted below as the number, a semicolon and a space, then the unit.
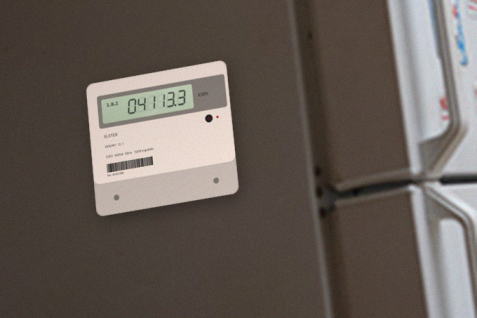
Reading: 4113.3; kWh
